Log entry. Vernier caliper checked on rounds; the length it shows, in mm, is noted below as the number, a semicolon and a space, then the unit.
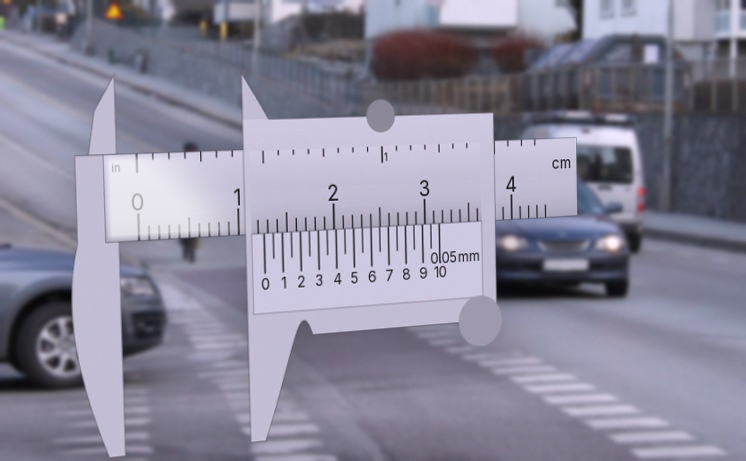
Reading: 12.6; mm
